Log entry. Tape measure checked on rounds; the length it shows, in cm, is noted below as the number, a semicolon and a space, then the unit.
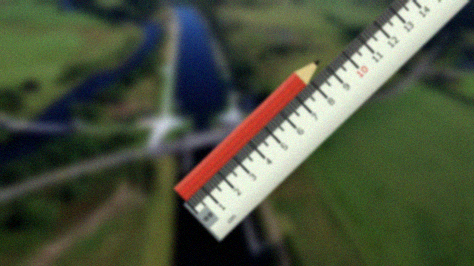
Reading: 9; cm
